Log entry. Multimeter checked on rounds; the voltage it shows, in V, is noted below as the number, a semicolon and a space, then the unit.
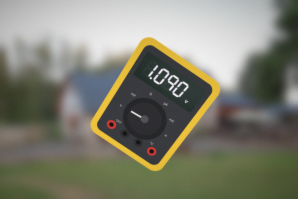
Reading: 1.090; V
